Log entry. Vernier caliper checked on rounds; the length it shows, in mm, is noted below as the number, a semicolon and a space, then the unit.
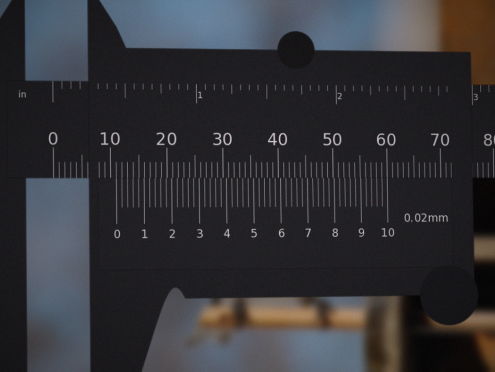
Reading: 11.0; mm
